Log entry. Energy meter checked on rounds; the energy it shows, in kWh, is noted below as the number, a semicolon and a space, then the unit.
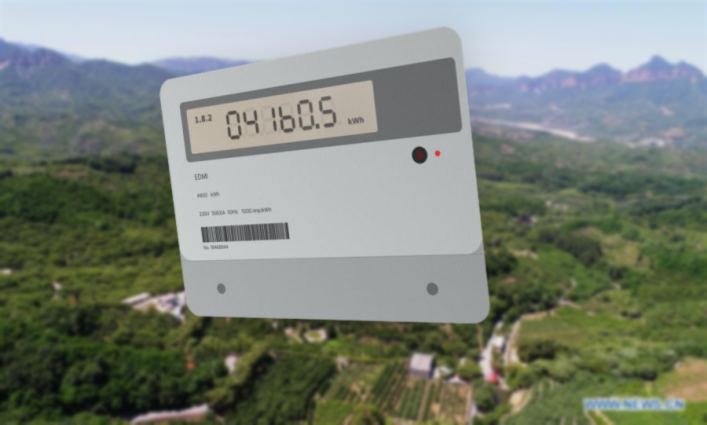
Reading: 4160.5; kWh
